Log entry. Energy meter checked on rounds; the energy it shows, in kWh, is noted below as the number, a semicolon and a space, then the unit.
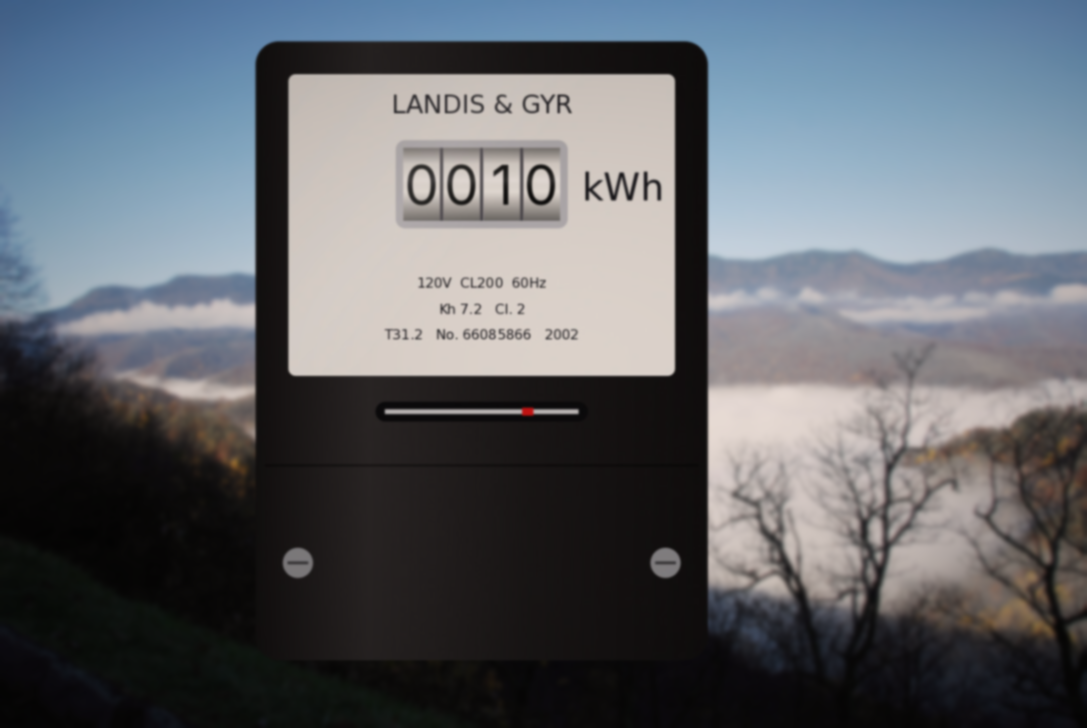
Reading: 10; kWh
